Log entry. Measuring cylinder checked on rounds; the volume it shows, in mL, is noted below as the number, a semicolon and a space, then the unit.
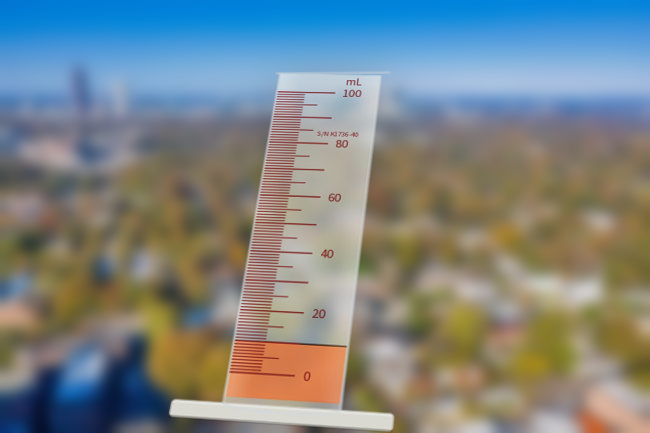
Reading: 10; mL
